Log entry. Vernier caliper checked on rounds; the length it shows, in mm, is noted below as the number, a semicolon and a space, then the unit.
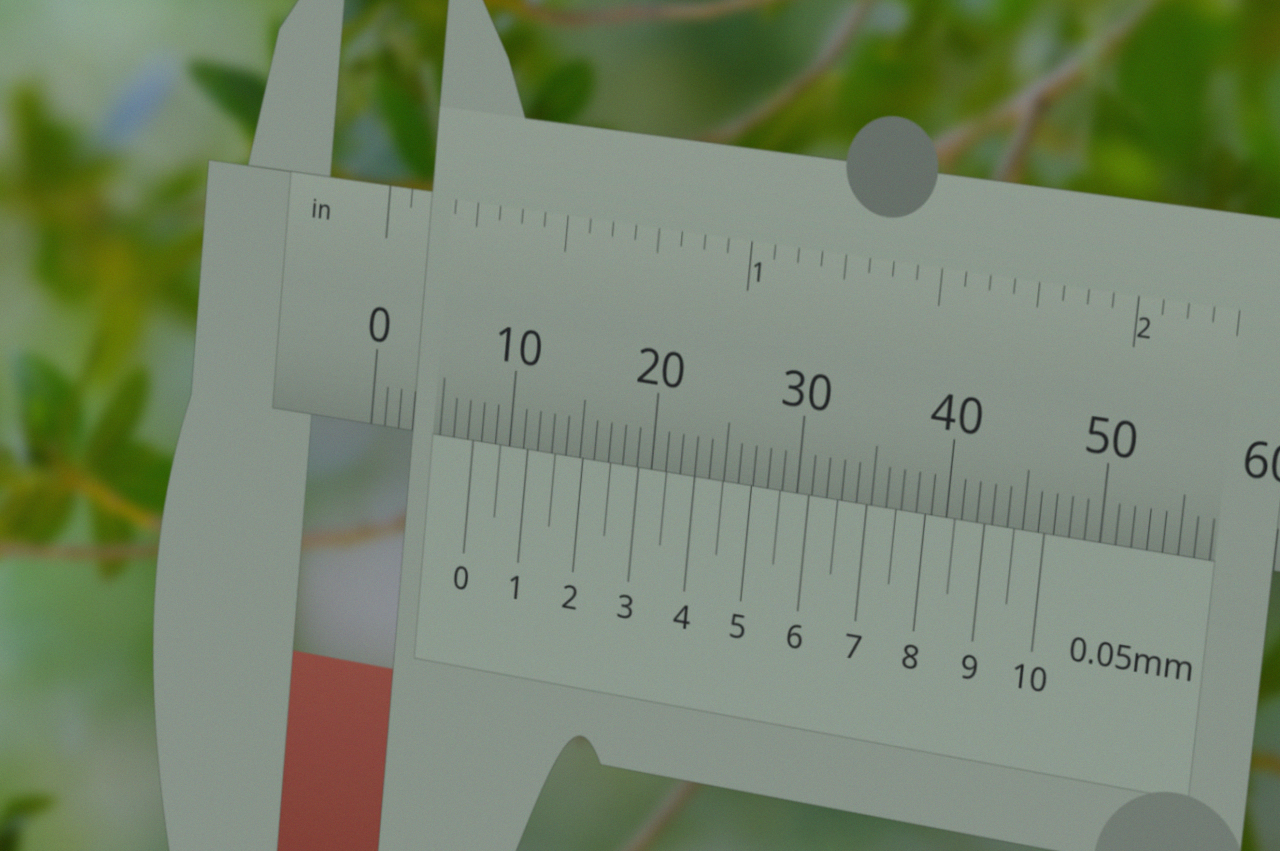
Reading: 7.4; mm
